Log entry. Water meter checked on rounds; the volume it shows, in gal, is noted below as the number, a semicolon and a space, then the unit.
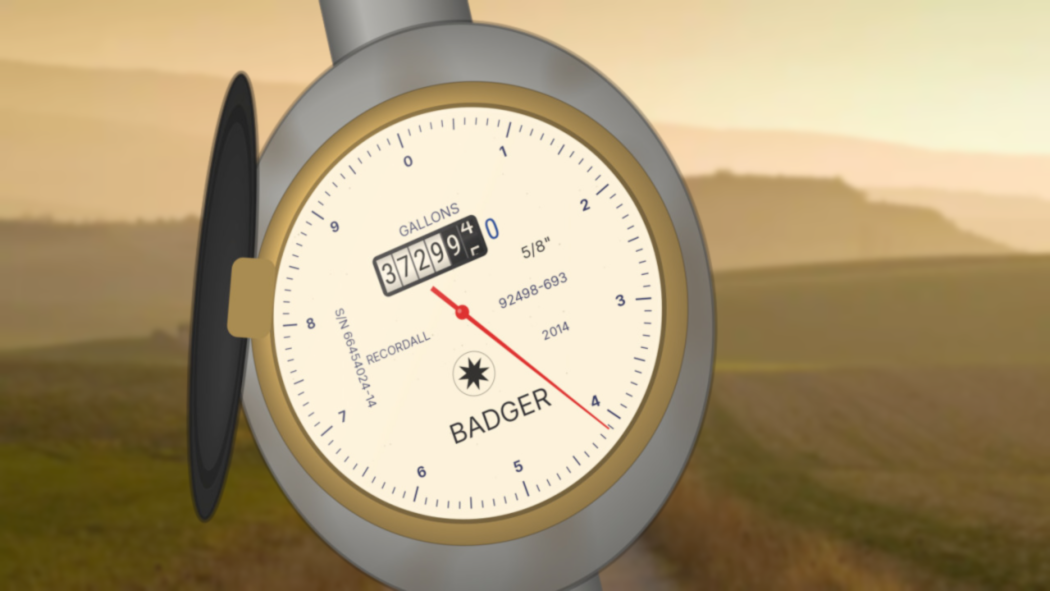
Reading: 3729944.1; gal
